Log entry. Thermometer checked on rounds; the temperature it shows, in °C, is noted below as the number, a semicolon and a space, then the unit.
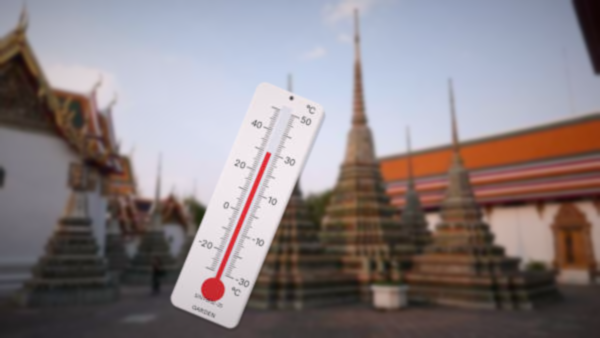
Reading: 30; °C
